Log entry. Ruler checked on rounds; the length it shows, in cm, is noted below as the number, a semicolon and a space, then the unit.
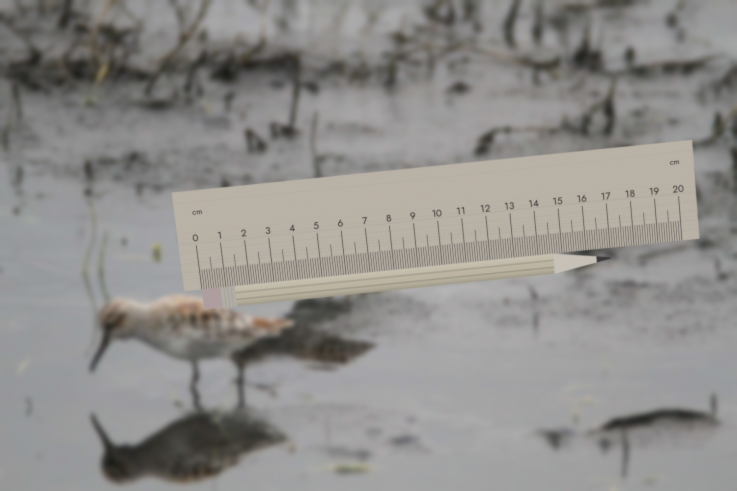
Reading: 17; cm
